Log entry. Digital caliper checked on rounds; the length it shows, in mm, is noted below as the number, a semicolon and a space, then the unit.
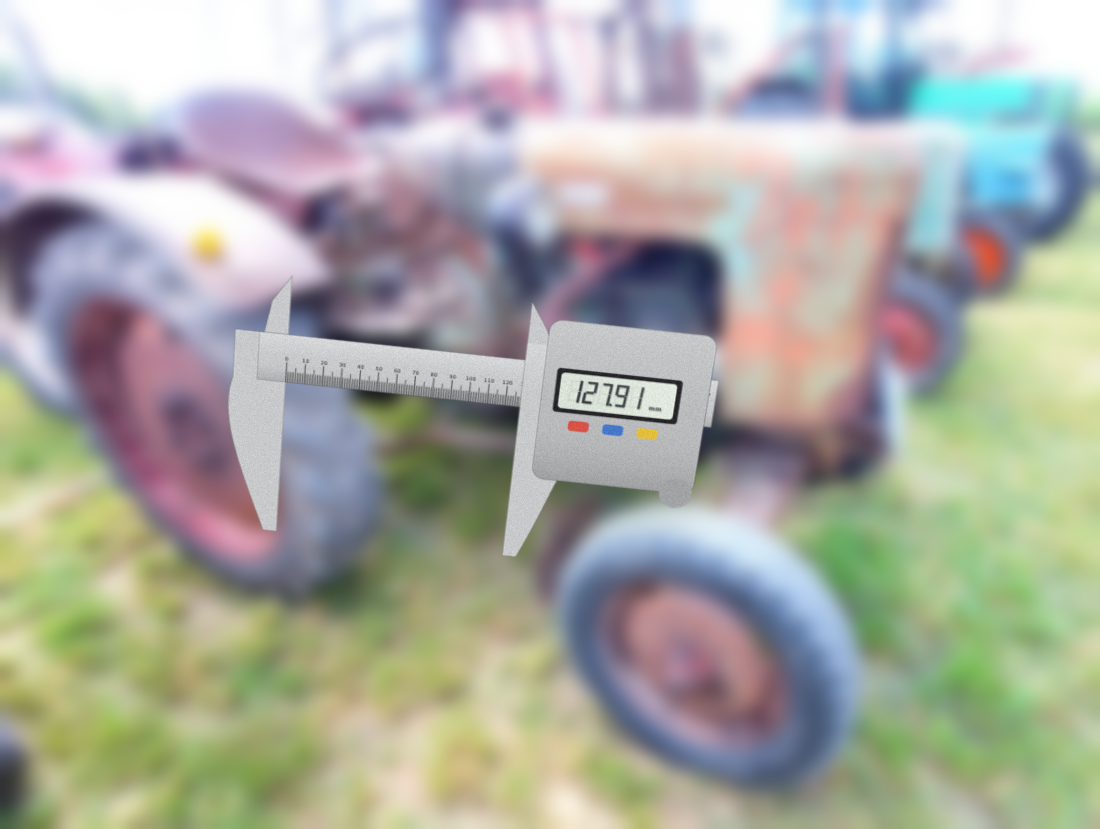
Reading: 127.91; mm
